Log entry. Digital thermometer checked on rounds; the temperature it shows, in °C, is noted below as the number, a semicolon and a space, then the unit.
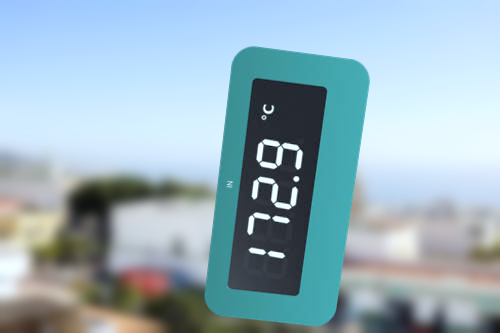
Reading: 172.9; °C
